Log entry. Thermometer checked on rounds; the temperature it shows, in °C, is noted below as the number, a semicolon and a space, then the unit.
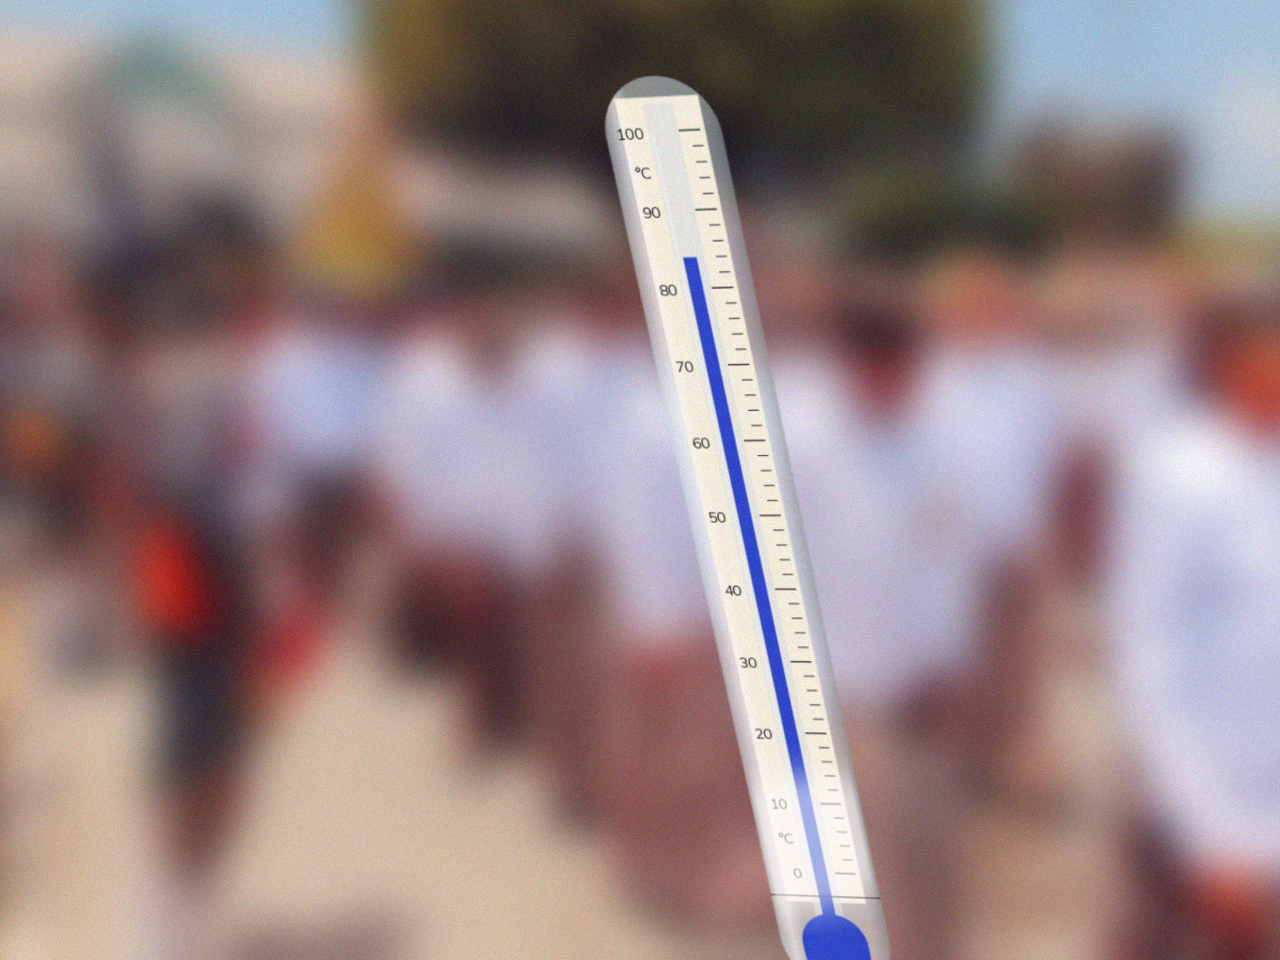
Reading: 84; °C
